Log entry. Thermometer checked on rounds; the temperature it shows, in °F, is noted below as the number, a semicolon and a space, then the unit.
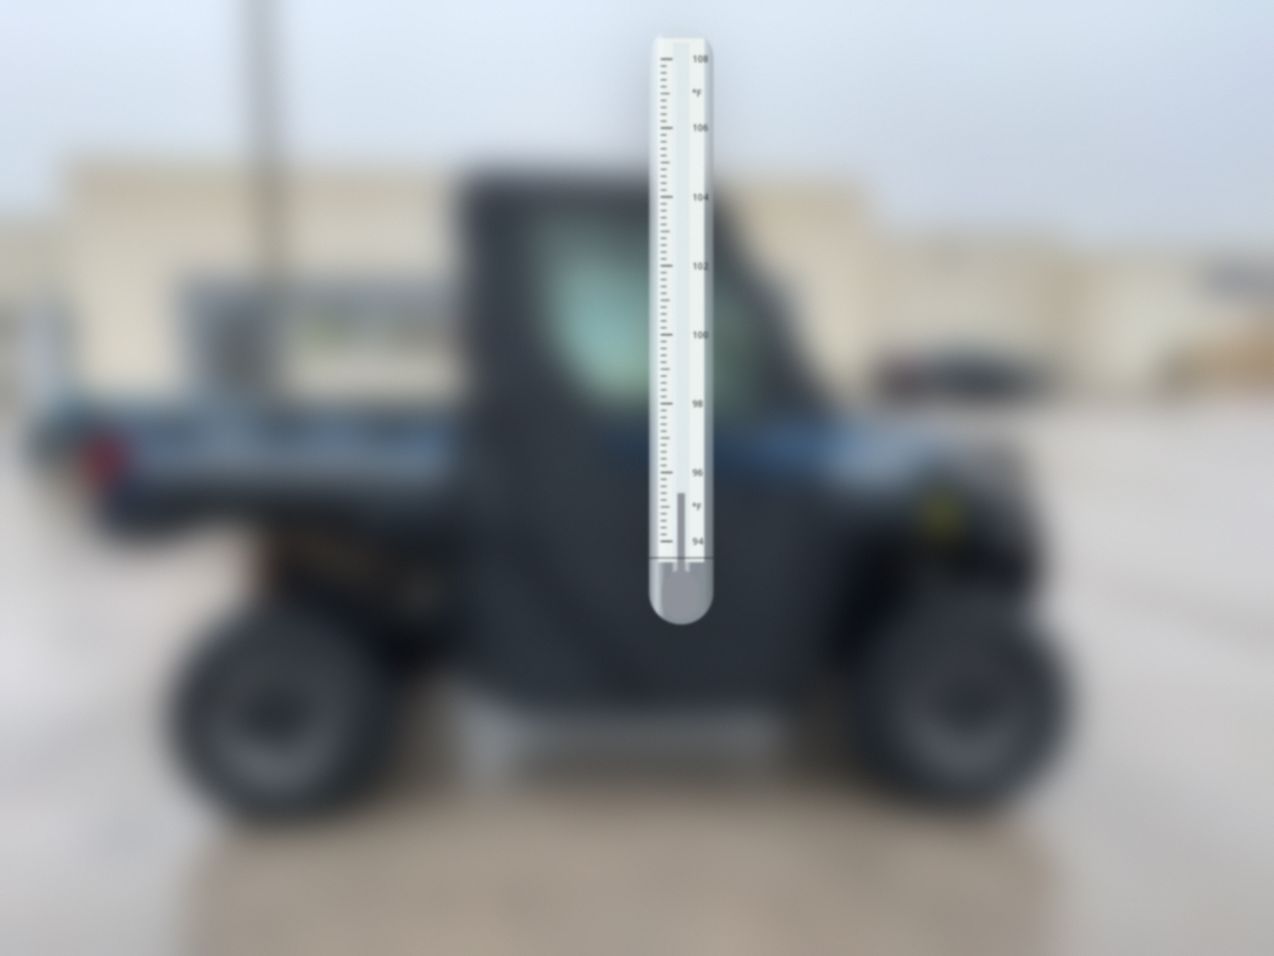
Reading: 95.4; °F
